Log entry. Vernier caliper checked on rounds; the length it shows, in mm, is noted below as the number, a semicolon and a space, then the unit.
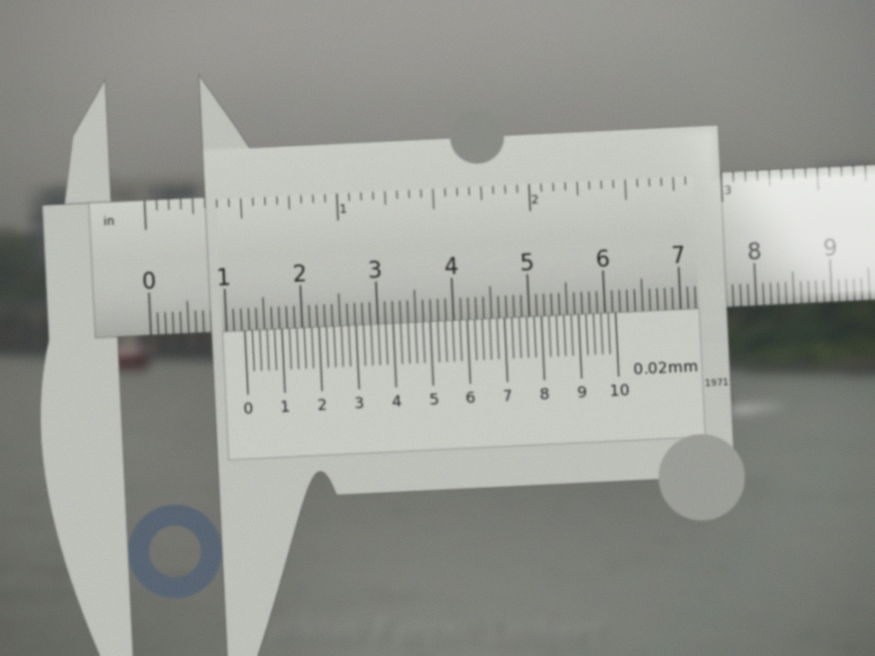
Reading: 12.4; mm
